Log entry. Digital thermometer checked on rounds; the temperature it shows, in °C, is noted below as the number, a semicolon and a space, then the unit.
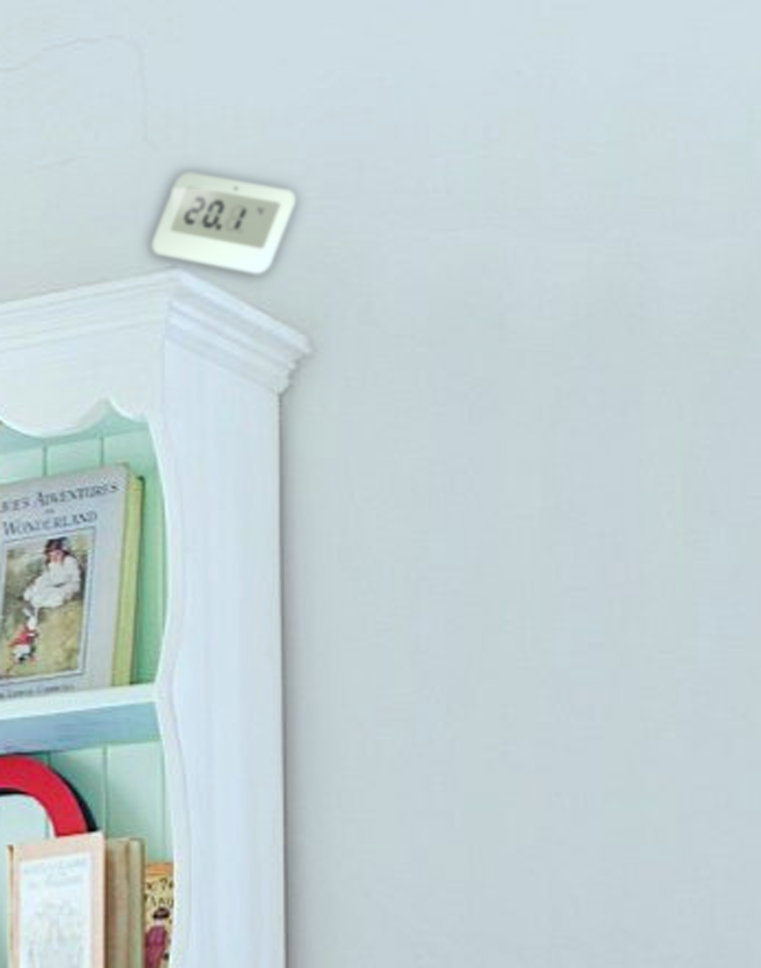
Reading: 20.1; °C
